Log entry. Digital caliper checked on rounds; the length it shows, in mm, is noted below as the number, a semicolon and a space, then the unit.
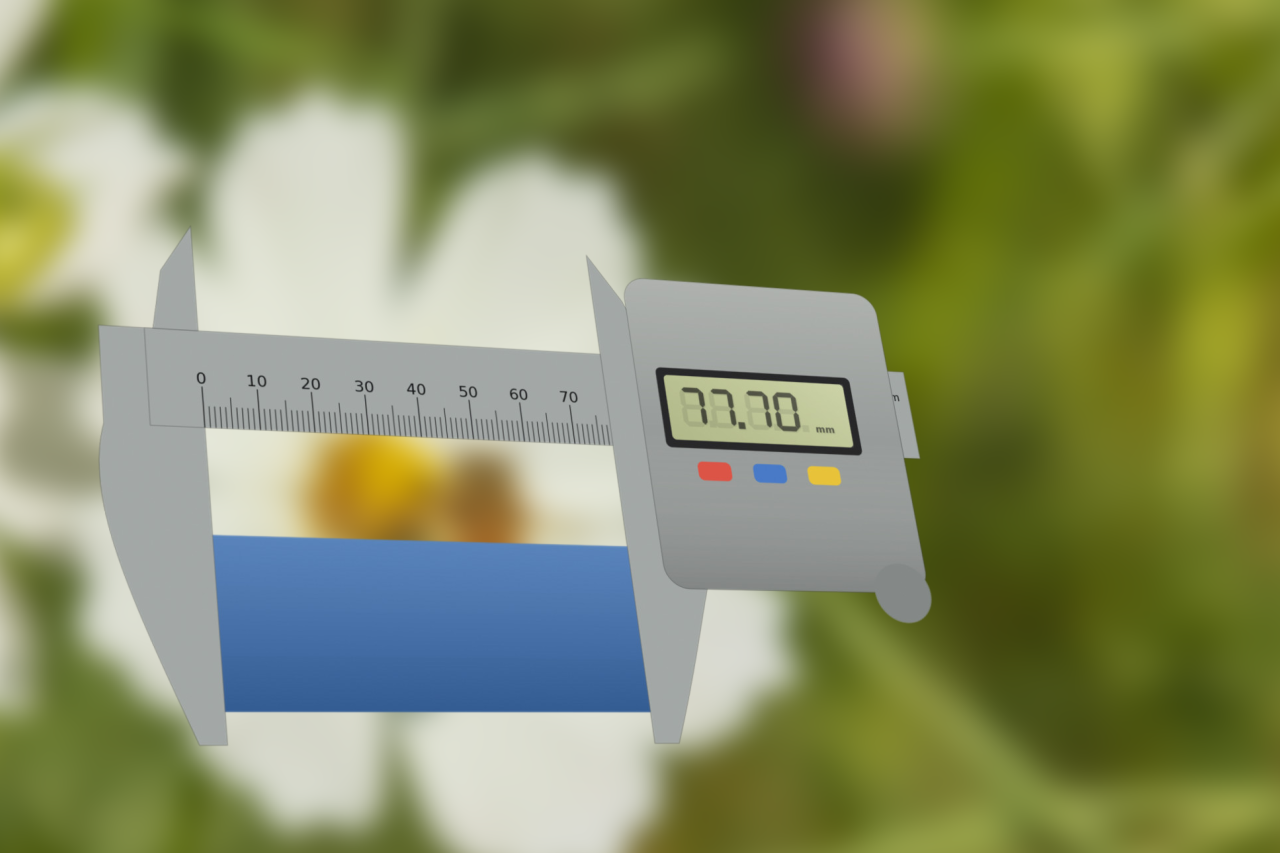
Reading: 77.70; mm
